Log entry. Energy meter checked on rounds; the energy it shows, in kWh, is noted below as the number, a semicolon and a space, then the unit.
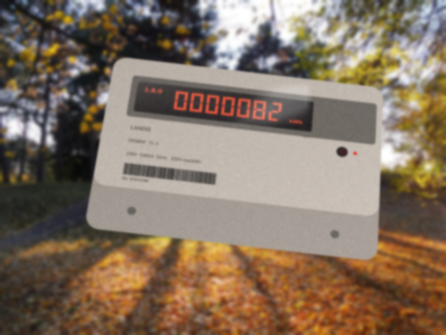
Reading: 82; kWh
